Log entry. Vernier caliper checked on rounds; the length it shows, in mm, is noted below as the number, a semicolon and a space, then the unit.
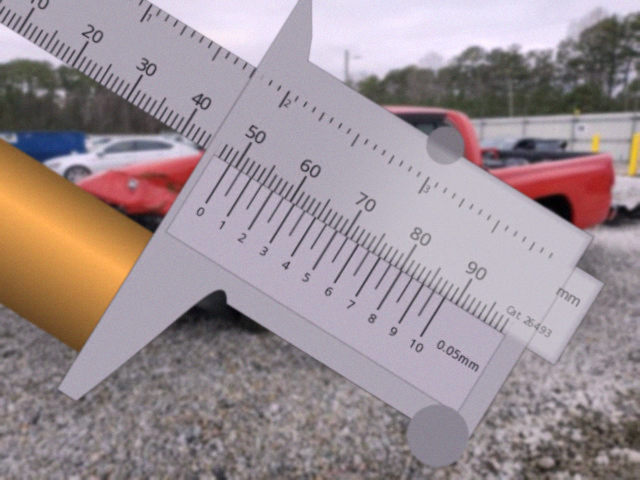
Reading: 49.0; mm
